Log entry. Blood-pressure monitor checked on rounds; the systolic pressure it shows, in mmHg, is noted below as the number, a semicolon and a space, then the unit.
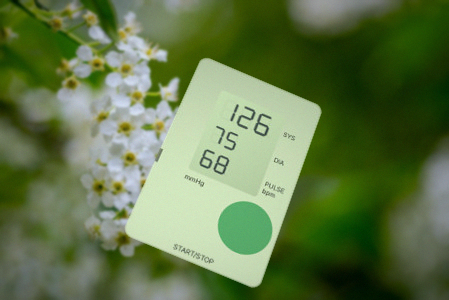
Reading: 126; mmHg
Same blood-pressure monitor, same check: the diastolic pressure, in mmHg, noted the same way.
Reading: 75; mmHg
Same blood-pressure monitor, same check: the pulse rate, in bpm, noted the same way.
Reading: 68; bpm
